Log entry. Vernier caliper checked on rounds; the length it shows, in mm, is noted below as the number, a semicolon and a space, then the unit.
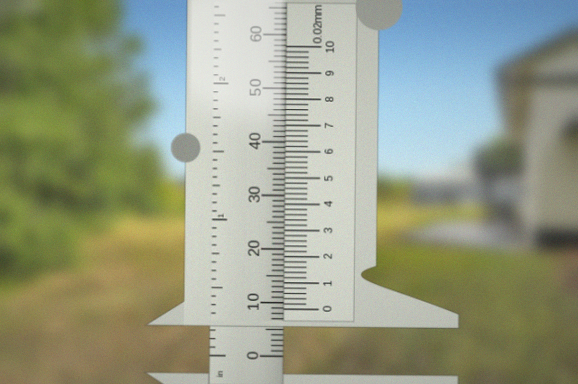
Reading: 8.8; mm
